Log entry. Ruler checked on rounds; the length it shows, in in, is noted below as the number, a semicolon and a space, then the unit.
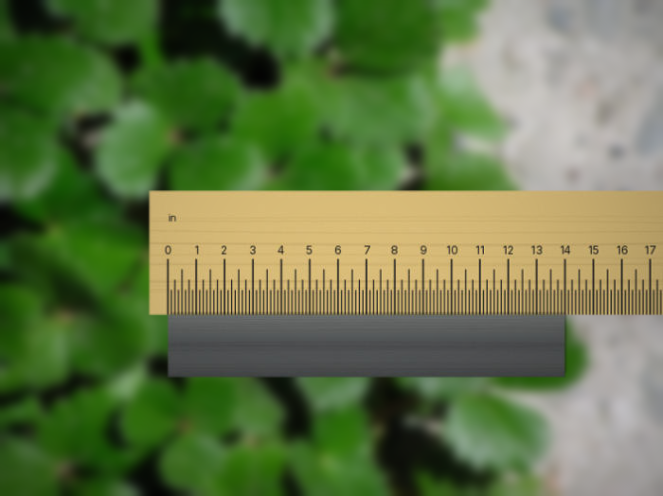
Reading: 14; in
